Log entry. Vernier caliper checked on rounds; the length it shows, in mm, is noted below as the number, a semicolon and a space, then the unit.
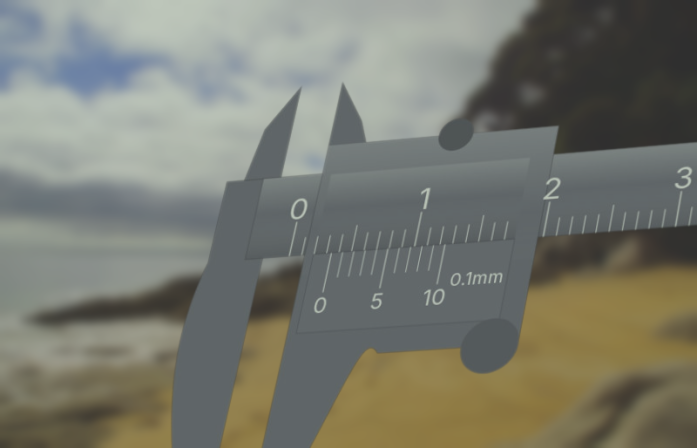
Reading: 3.4; mm
